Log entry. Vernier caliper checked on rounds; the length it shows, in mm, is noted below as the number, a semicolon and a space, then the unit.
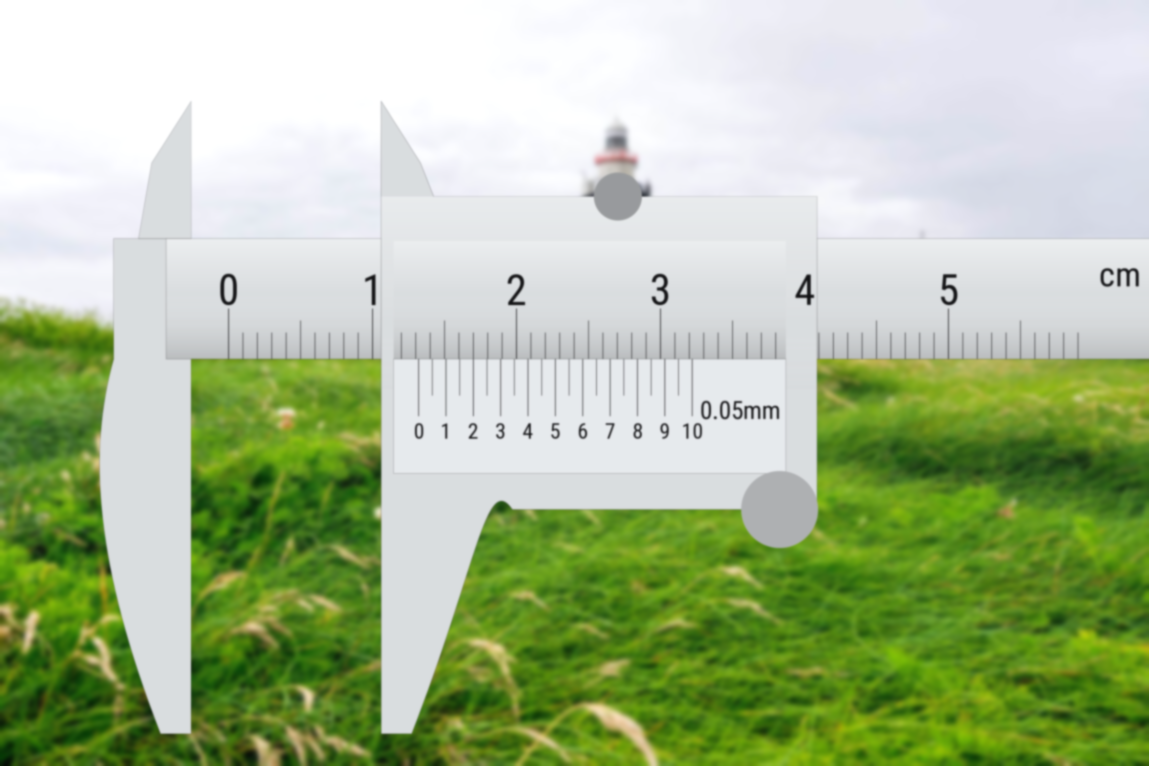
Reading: 13.2; mm
